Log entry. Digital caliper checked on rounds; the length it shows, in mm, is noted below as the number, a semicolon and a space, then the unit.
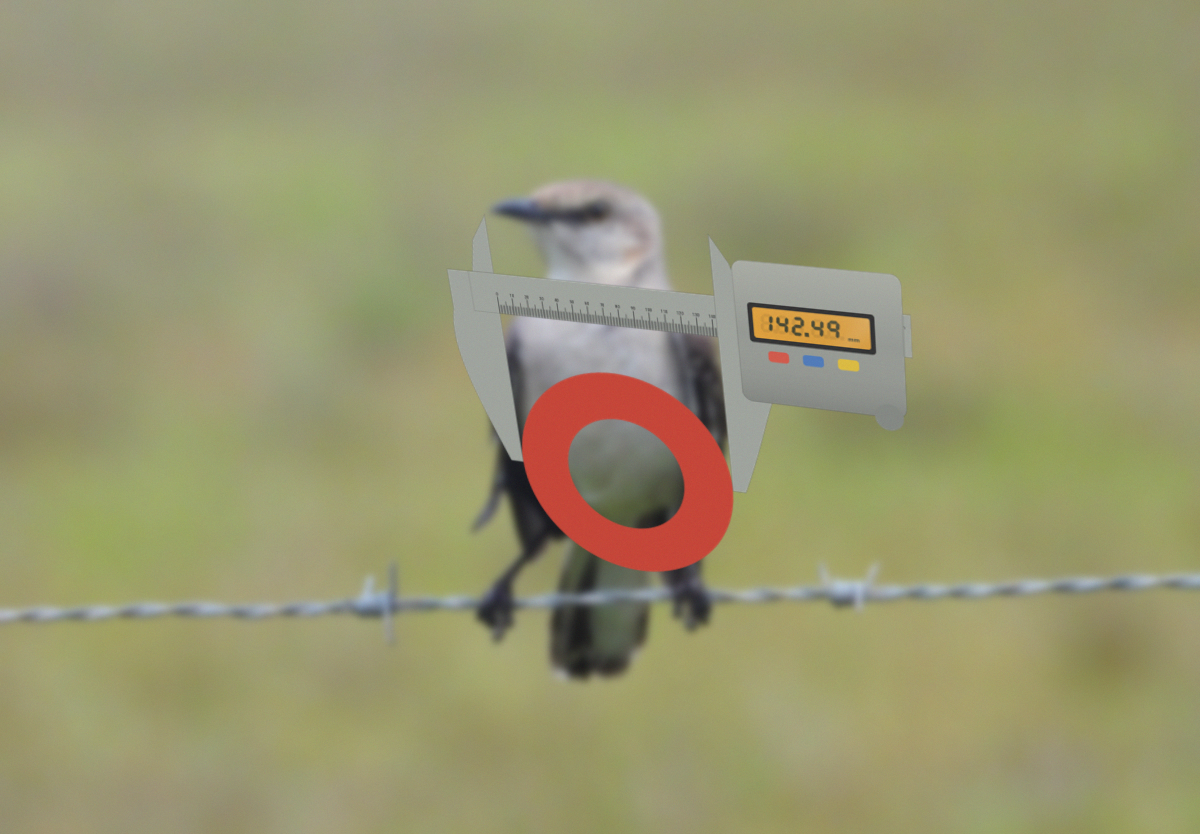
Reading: 142.49; mm
